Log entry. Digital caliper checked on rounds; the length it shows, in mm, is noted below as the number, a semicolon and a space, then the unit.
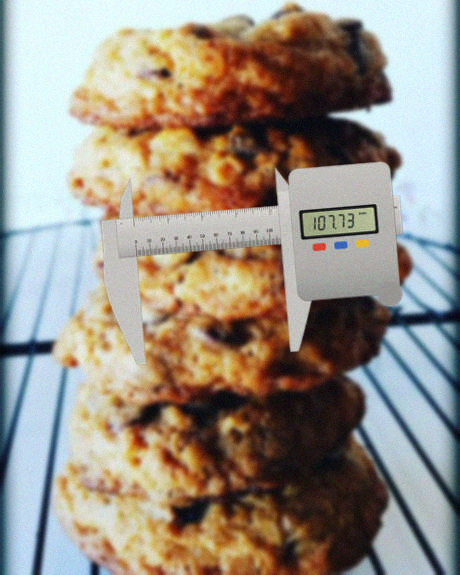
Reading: 107.73; mm
